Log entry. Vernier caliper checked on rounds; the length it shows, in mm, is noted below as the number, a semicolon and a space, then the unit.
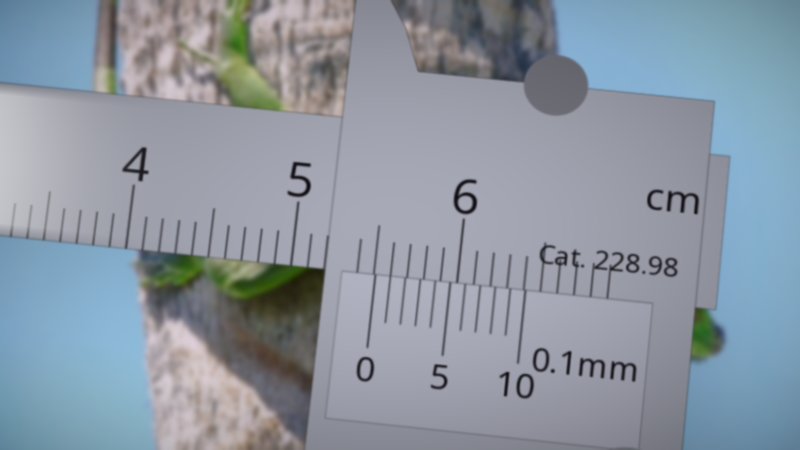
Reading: 55.1; mm
